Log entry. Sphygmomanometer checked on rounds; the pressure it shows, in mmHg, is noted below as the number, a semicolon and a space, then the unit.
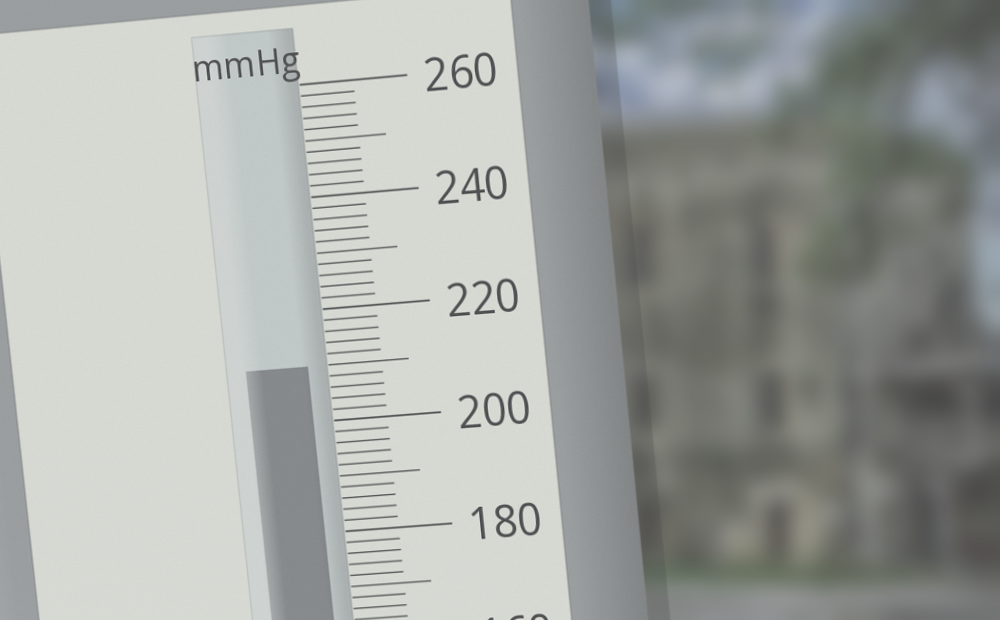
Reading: 210; mmHg
